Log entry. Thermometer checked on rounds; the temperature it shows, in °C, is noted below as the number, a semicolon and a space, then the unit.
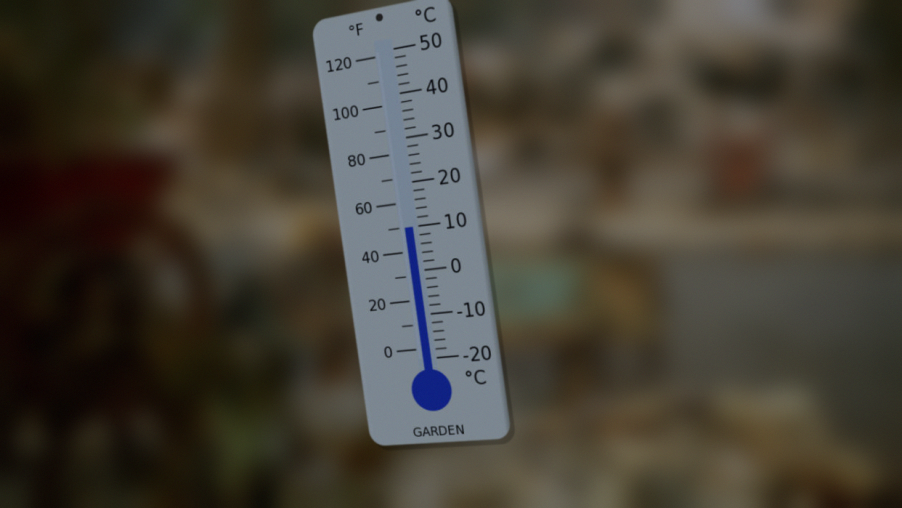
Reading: 10; °C
